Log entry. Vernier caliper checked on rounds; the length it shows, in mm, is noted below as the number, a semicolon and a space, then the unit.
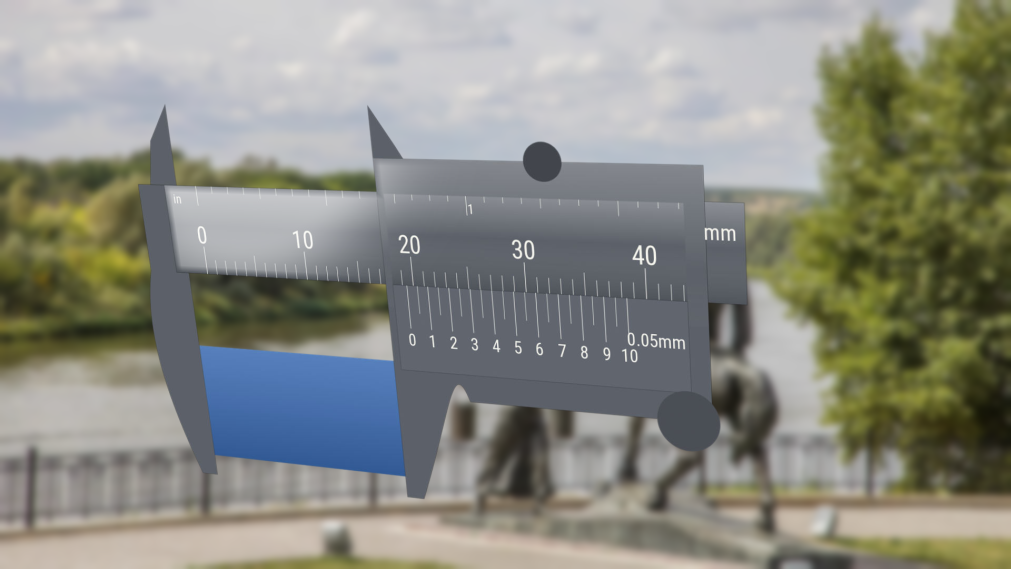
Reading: 19.4; mm
